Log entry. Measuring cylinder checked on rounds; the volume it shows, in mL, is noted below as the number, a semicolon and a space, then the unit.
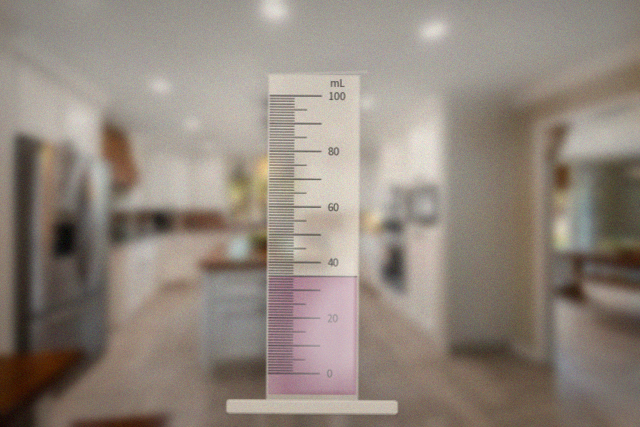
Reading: 35; mL
